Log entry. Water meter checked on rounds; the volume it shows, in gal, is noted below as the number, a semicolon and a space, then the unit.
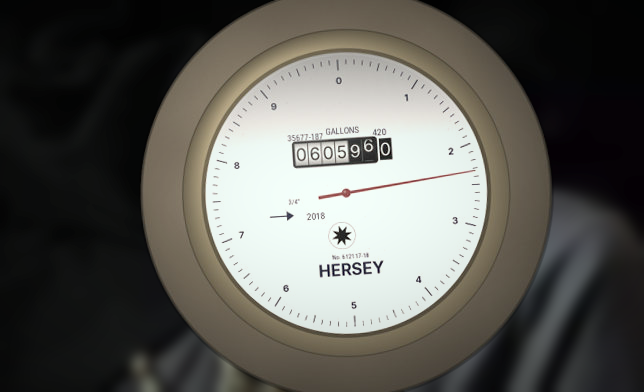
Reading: 605962.3; gal
